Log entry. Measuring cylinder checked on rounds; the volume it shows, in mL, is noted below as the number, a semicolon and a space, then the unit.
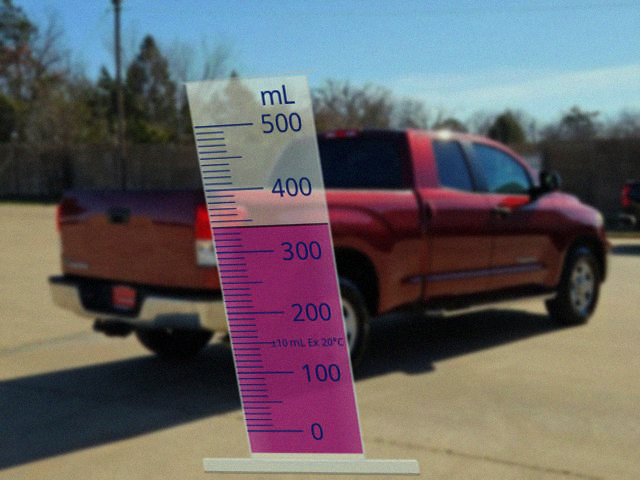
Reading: 340; mL
